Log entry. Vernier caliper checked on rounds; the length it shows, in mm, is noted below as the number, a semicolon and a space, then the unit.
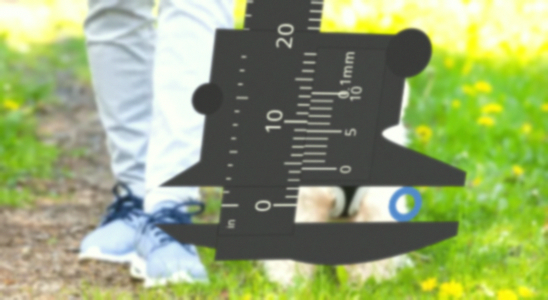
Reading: 4.4; mm
